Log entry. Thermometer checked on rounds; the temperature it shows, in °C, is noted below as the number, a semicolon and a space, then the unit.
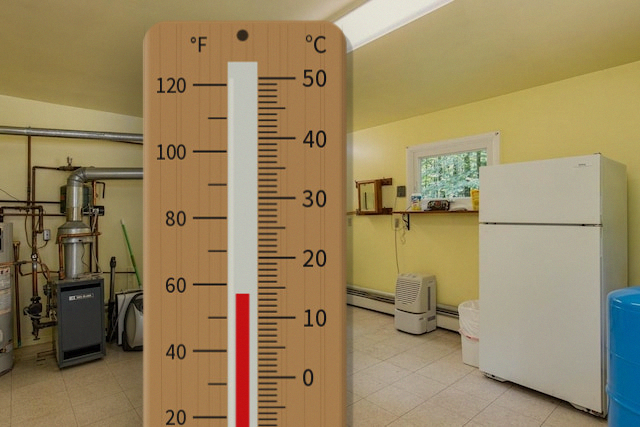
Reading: 14; °C
